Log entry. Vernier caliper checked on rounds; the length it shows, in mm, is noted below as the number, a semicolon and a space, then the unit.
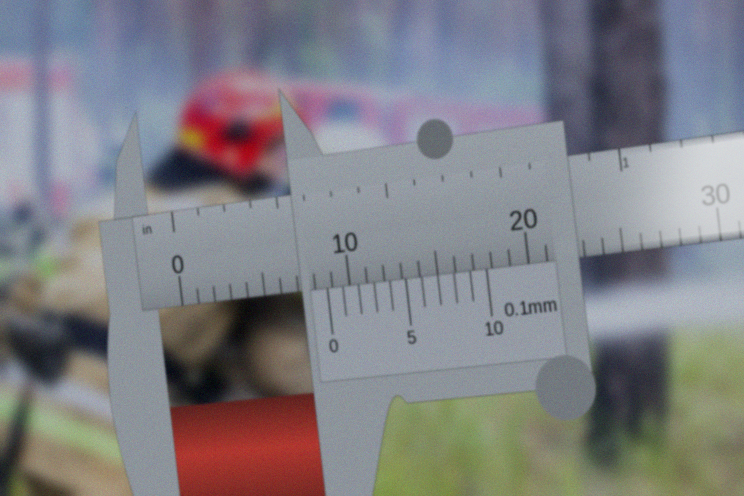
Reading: 8.7; mm
